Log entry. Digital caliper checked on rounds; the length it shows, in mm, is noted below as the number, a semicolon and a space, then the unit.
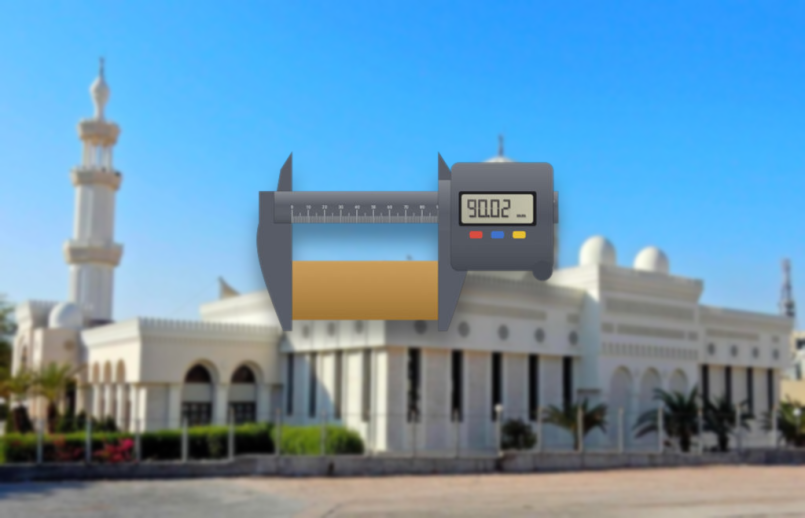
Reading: 90.02; mm
